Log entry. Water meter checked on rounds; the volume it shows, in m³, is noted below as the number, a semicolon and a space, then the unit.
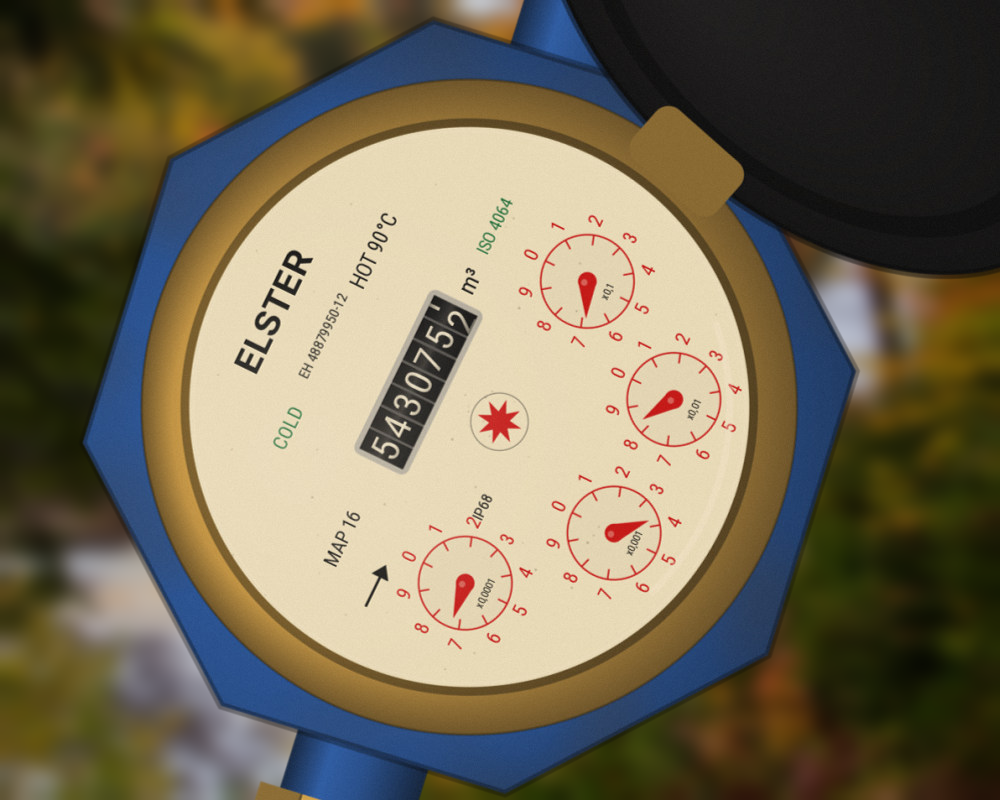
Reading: 5430751.6837; m³
